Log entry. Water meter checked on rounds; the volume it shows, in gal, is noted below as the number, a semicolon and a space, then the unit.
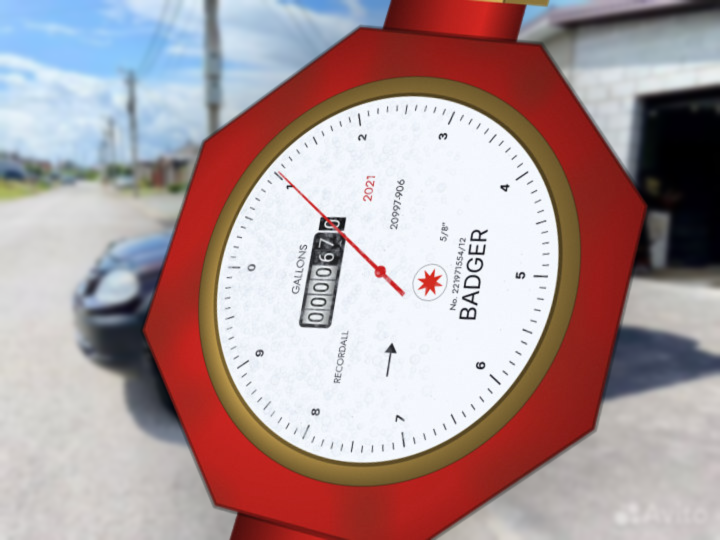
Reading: 671.0; gal
